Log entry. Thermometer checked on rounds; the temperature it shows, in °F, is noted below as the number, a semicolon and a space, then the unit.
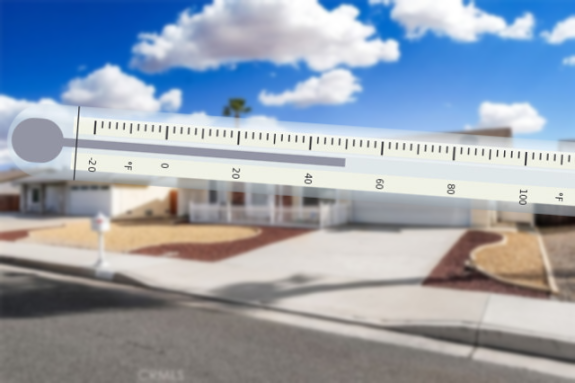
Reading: 50; °F
